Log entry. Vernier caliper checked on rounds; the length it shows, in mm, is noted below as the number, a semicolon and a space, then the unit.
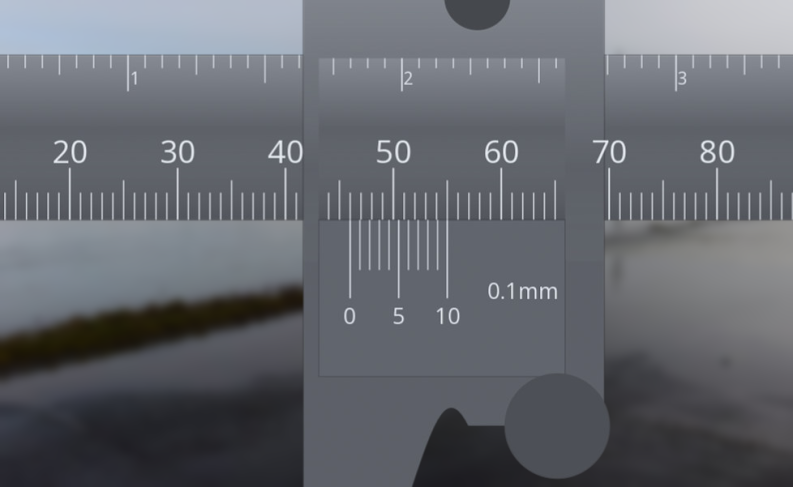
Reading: 46.0; mm
